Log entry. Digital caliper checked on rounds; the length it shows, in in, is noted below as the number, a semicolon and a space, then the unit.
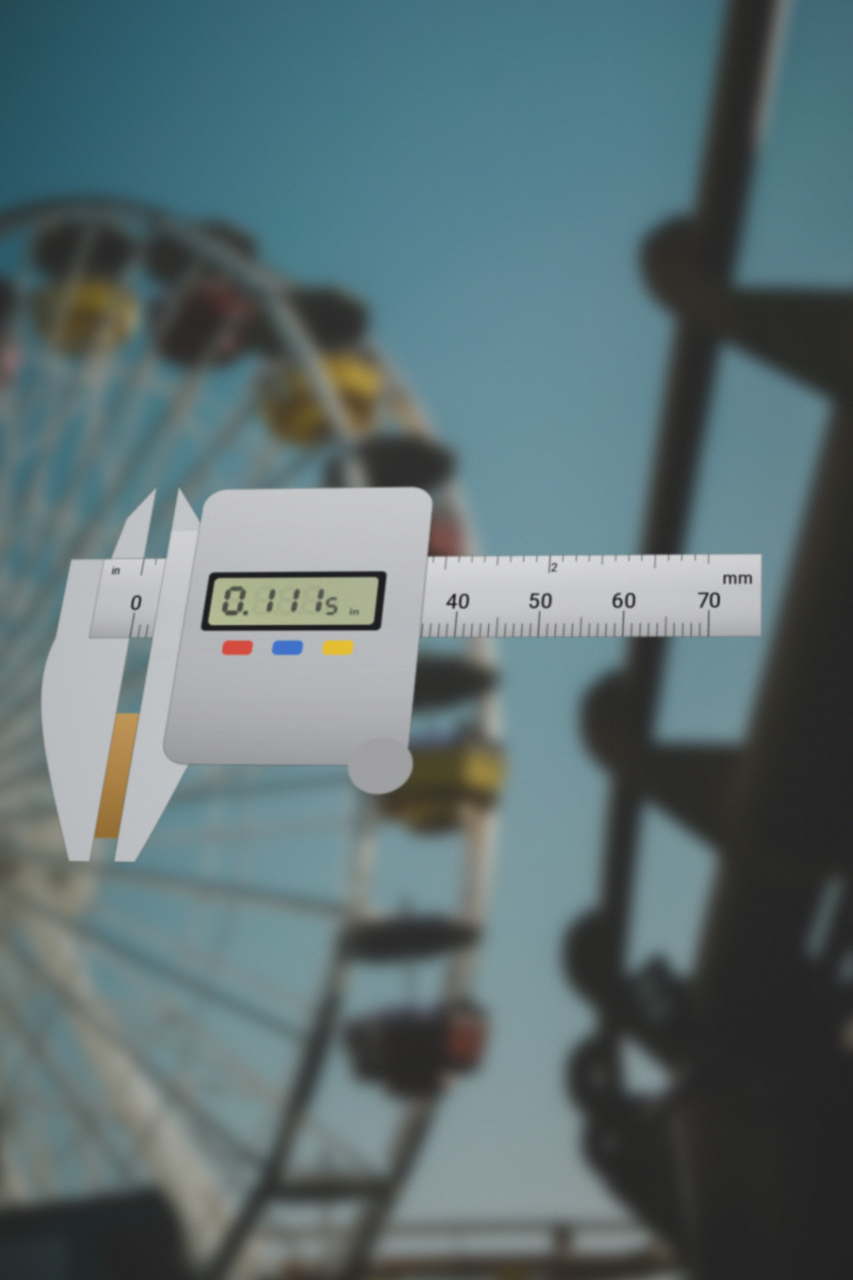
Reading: 0.1115; in
